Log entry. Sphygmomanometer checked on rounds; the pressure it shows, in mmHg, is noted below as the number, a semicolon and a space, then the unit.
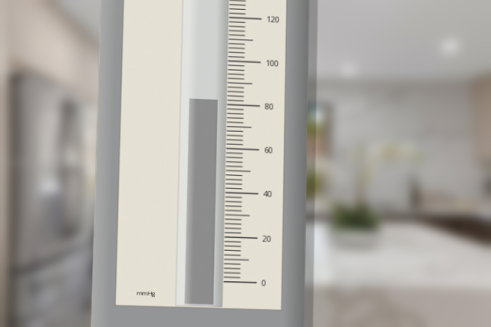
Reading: 82; mmHg
